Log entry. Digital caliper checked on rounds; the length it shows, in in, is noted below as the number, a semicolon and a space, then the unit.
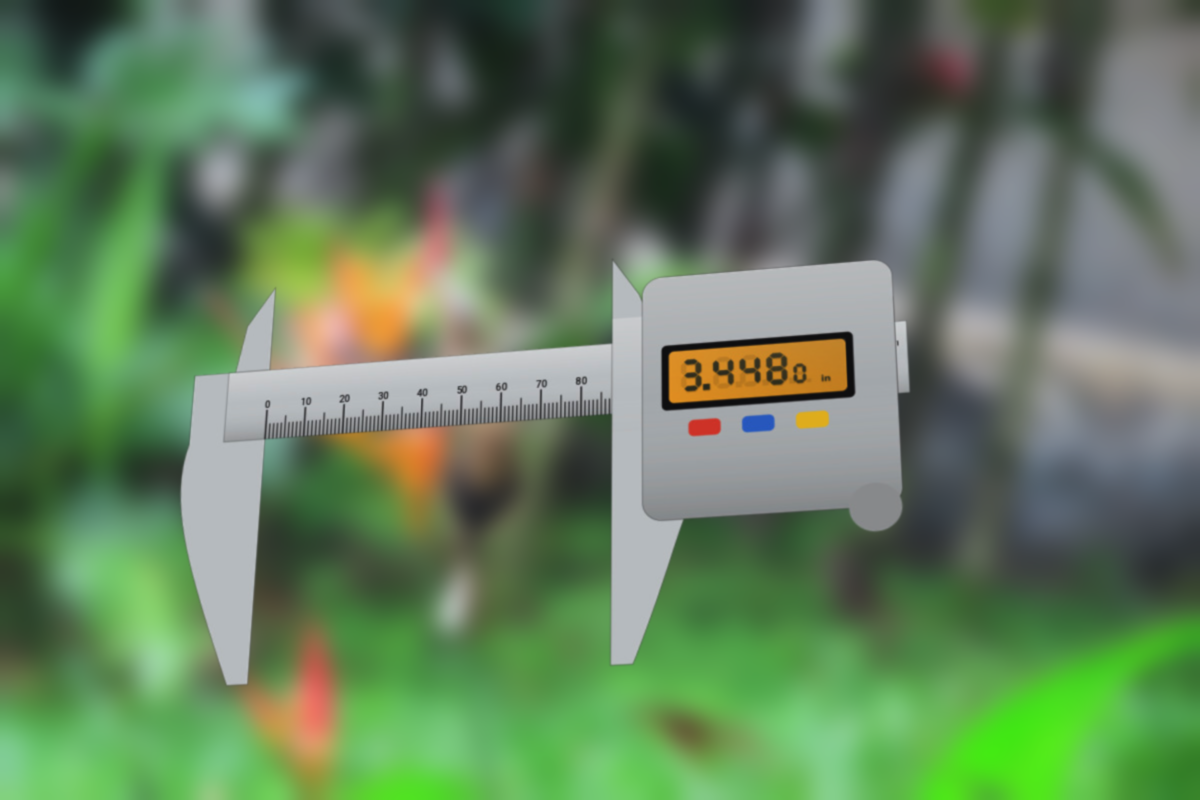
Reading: 3.4480; in
